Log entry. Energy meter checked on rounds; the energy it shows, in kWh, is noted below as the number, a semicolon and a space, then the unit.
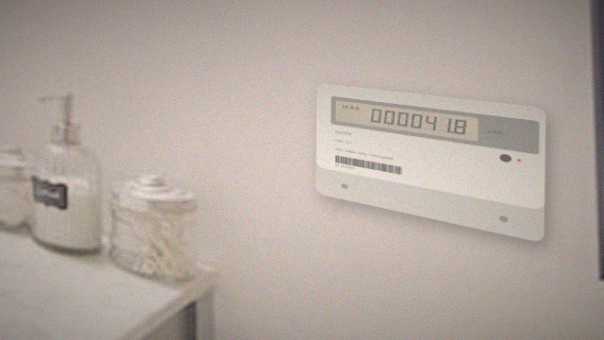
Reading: 41.8; kWh
